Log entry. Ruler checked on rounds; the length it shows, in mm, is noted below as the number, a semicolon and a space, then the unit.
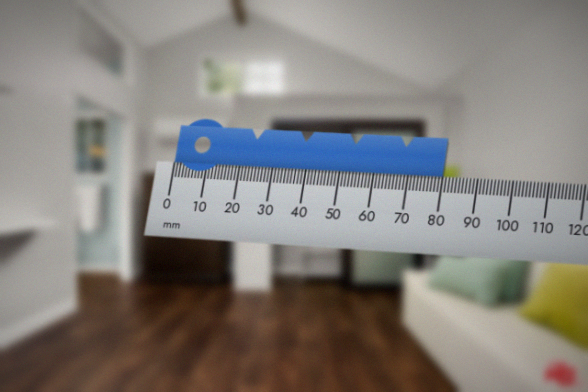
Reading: 80; mm
